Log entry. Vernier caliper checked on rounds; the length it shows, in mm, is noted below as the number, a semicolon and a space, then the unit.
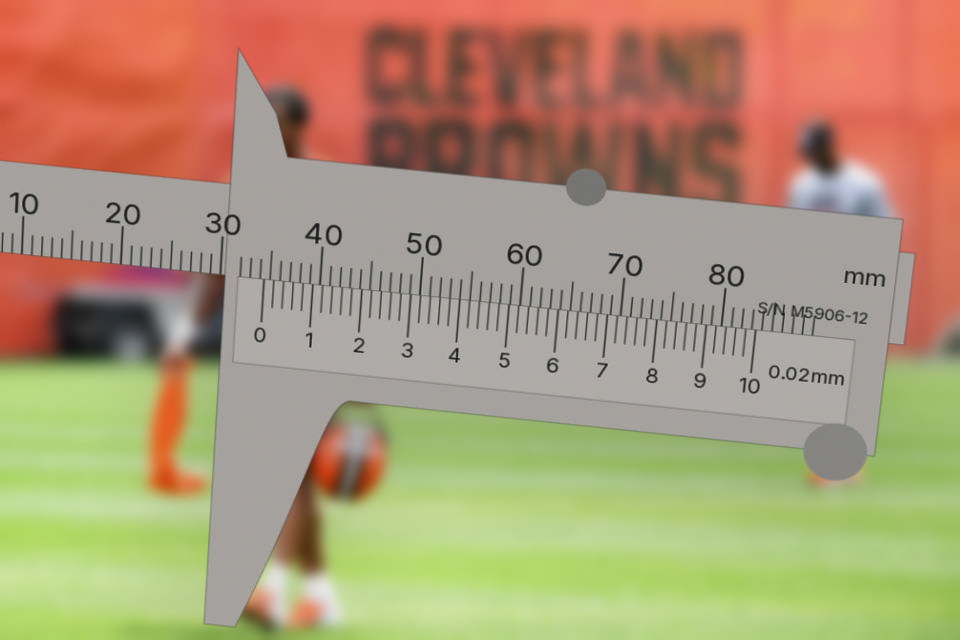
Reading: 34.4; mm
